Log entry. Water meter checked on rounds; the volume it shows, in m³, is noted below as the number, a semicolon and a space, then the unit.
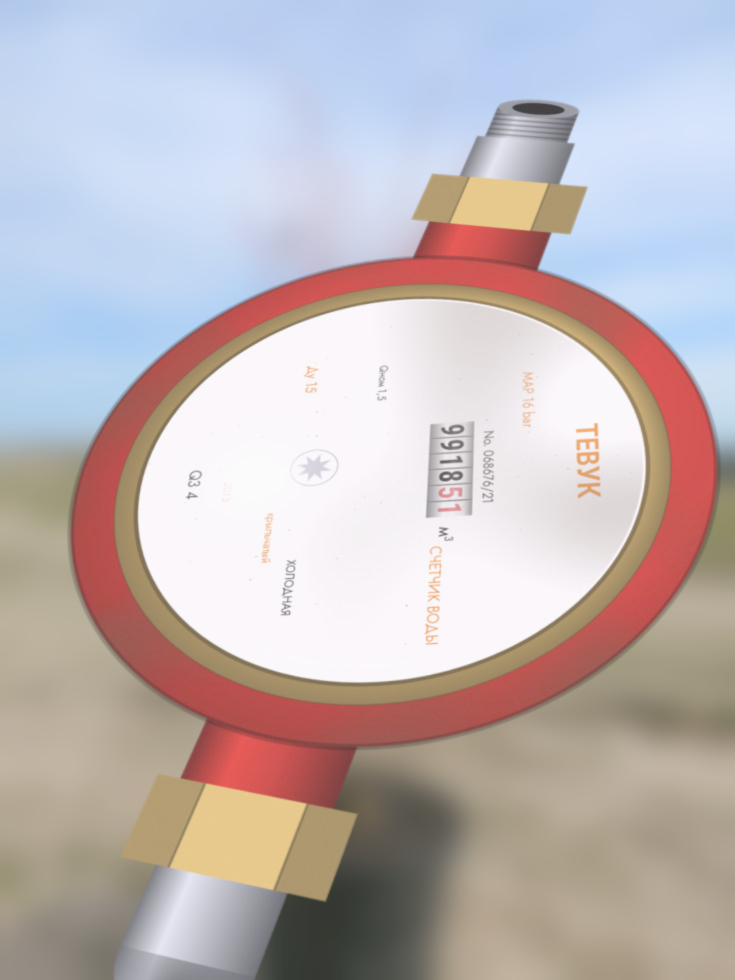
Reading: 9918.51; m³
